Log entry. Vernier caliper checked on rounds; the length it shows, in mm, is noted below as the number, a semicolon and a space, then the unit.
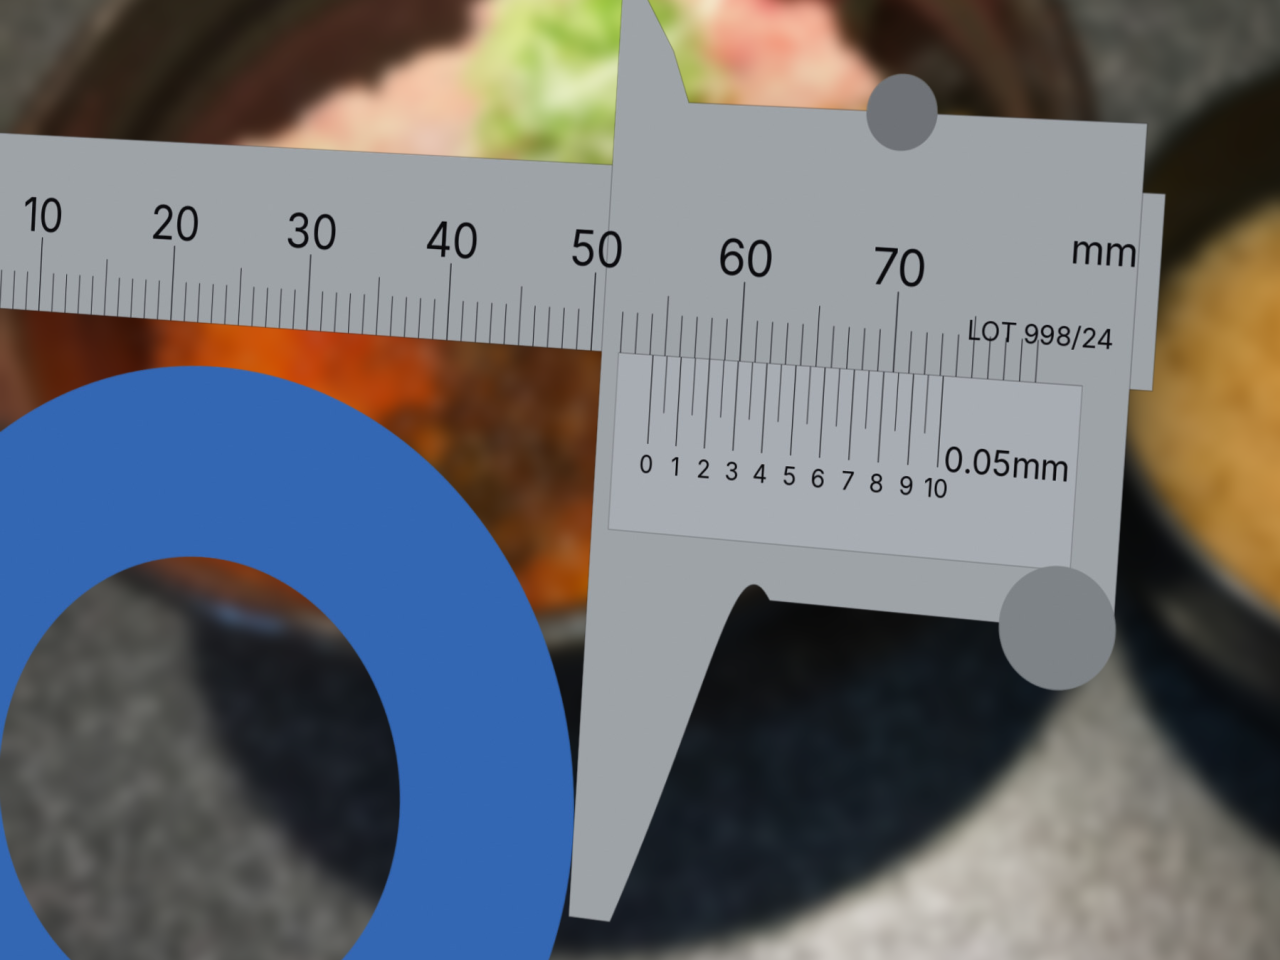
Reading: 54.2; mm
